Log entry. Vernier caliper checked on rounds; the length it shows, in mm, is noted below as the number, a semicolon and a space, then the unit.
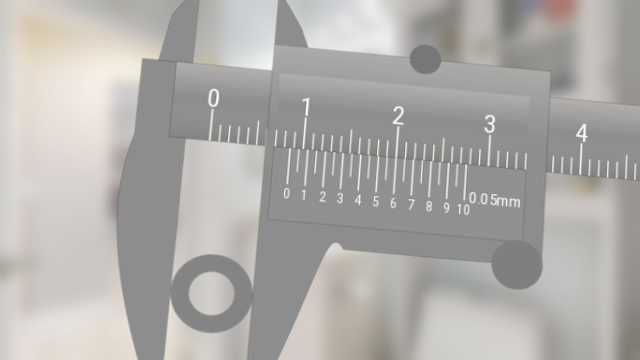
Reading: 8.6; mm
